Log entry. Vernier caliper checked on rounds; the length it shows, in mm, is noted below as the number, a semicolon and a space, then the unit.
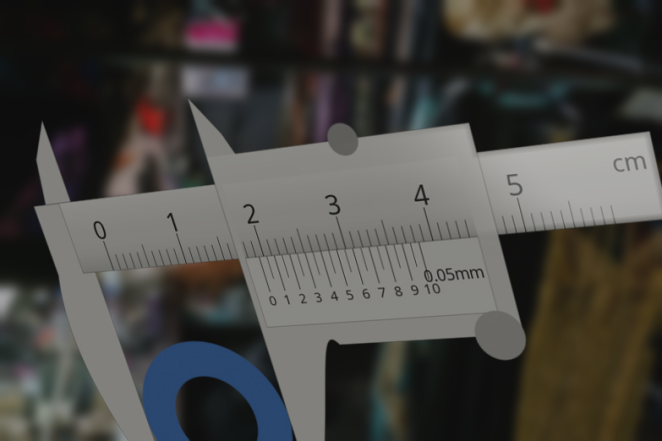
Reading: 19.4; mm
